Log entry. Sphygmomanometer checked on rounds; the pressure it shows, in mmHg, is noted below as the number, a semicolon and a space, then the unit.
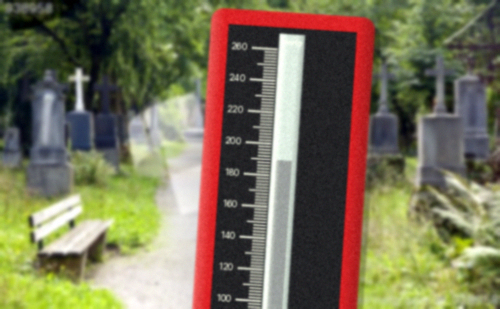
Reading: 190; mmHg
